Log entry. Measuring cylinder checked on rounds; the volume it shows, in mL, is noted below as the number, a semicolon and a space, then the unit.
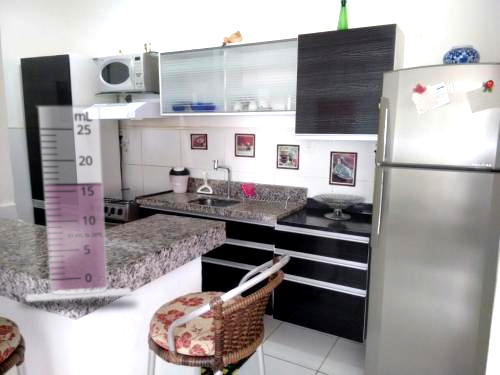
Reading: 16; mL
